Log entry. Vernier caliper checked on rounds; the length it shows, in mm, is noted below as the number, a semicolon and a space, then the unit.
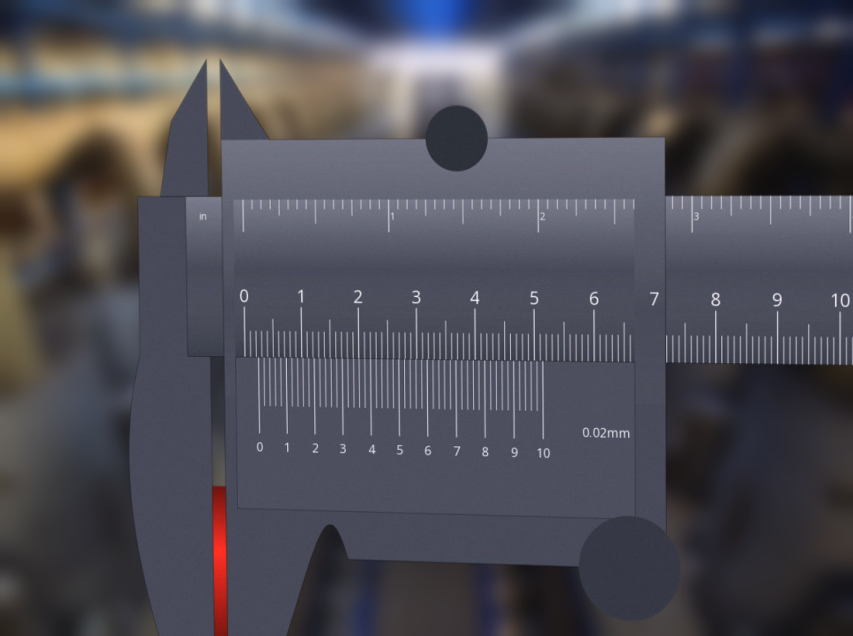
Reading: 2.4; mm
